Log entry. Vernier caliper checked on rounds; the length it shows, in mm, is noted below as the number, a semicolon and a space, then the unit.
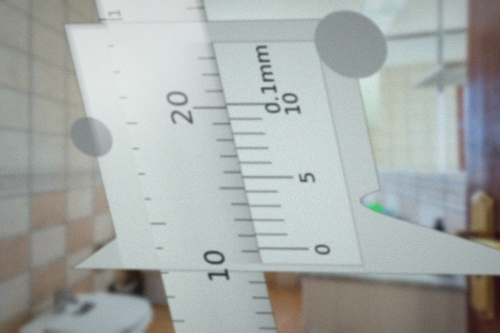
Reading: 11.2; mm
